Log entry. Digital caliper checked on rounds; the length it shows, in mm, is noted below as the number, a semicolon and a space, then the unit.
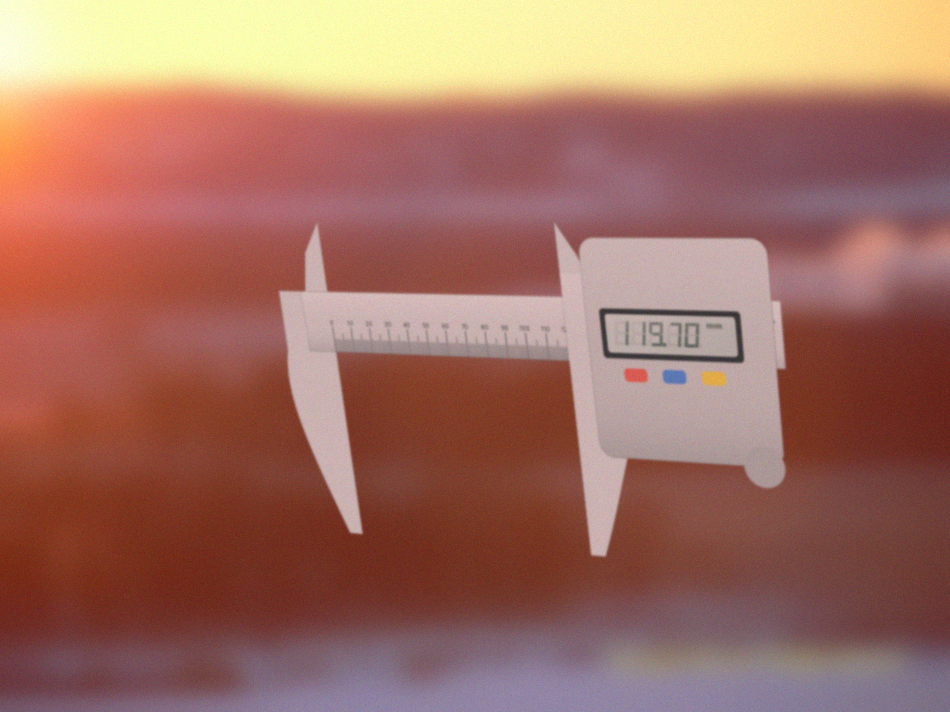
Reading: 119.70; mm
